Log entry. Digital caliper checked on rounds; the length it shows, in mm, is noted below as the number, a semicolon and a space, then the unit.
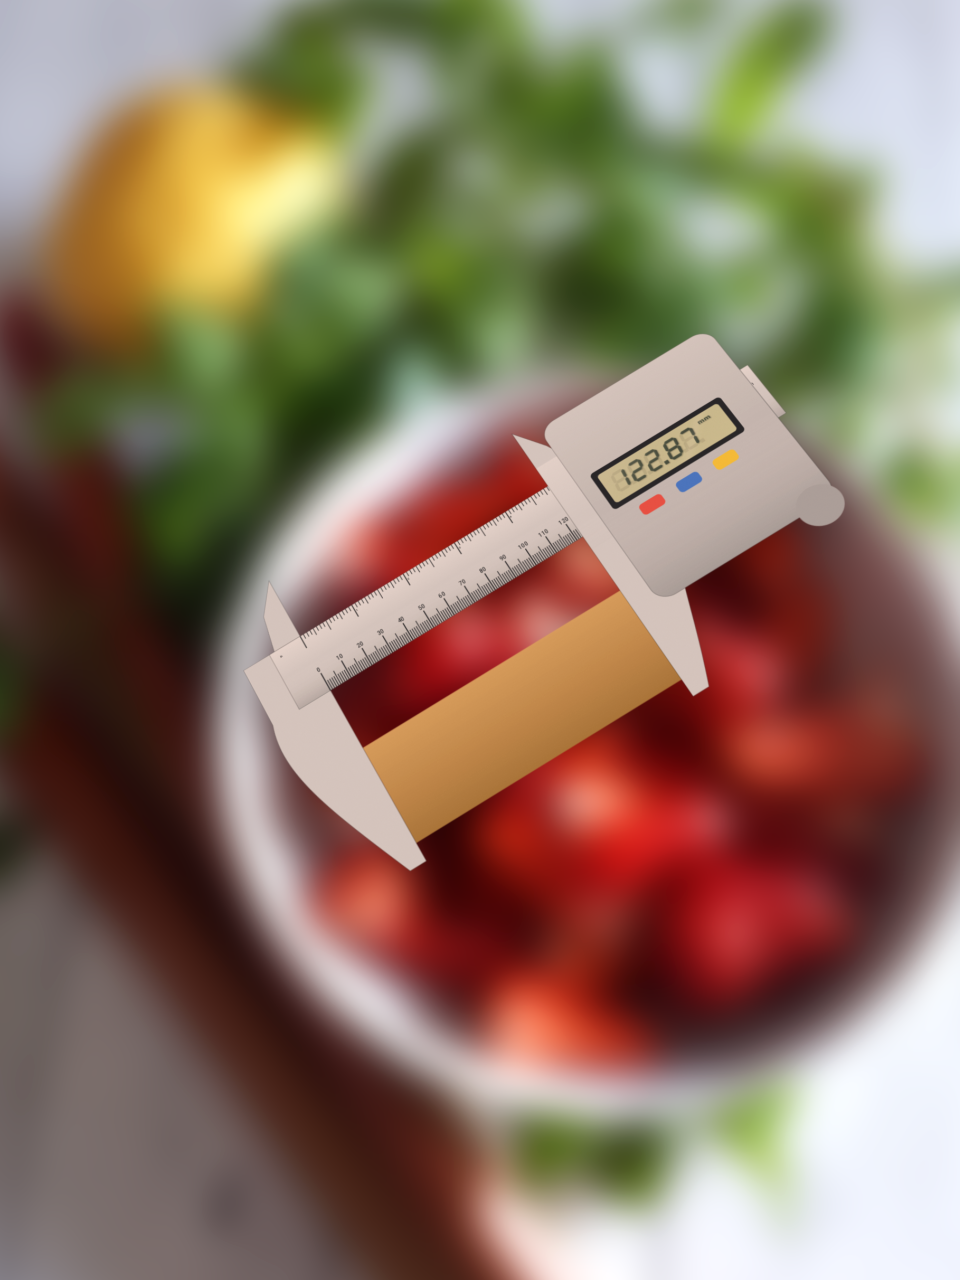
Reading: 122.87; mm
